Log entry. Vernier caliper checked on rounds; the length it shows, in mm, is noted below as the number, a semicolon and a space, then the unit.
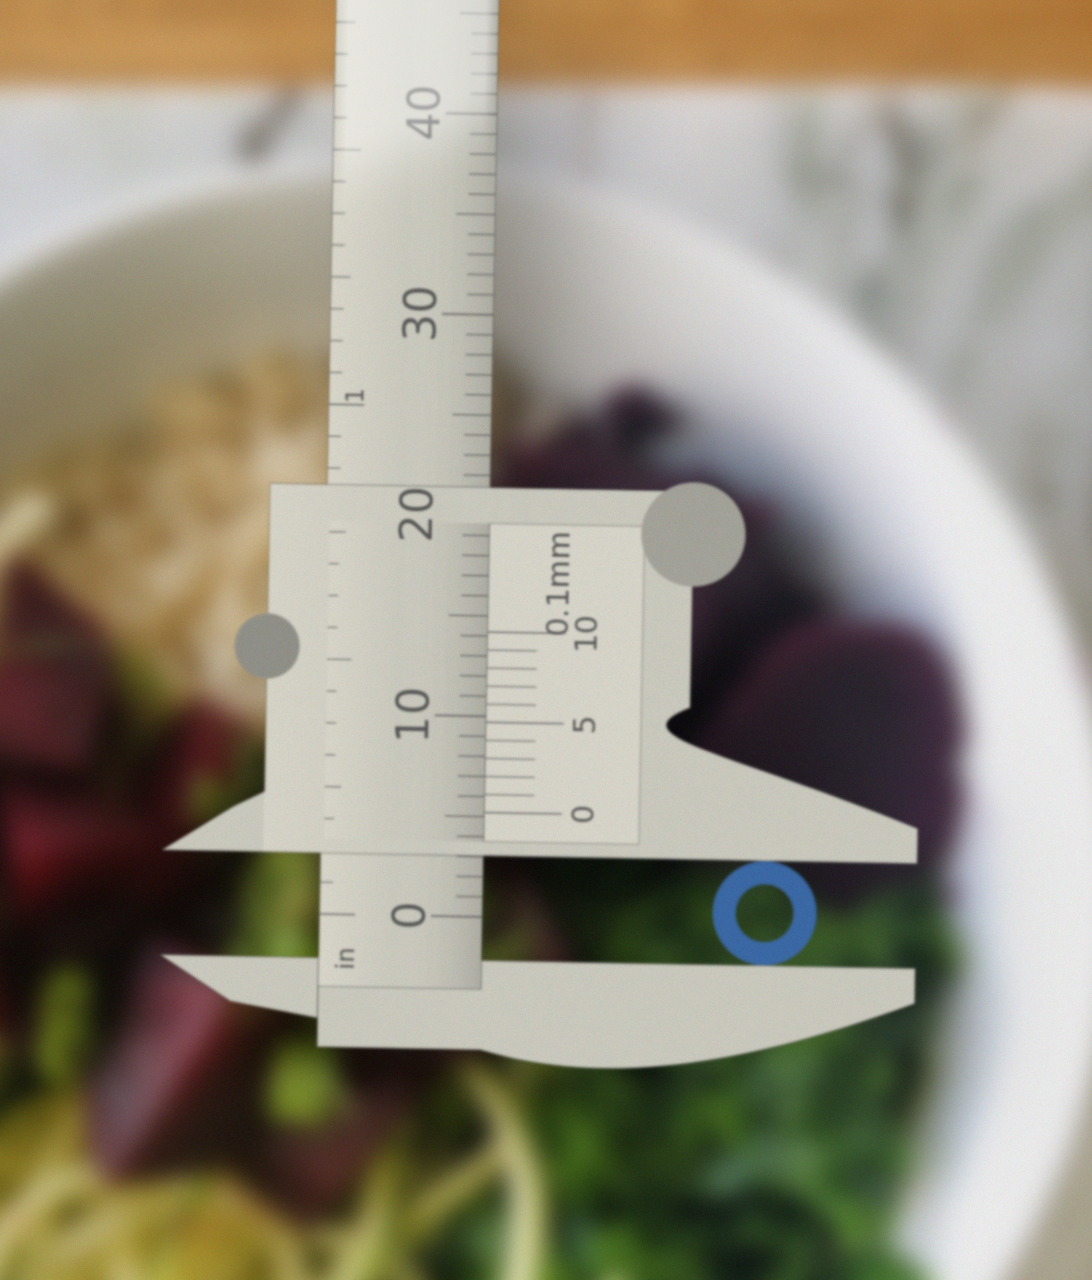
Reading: 5.2; mm
